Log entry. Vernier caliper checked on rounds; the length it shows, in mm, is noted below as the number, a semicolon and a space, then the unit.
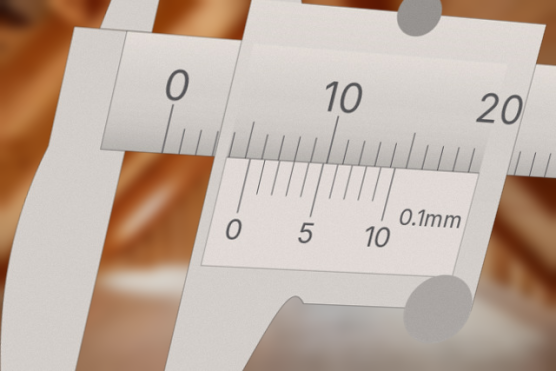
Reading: 5.3; mm
